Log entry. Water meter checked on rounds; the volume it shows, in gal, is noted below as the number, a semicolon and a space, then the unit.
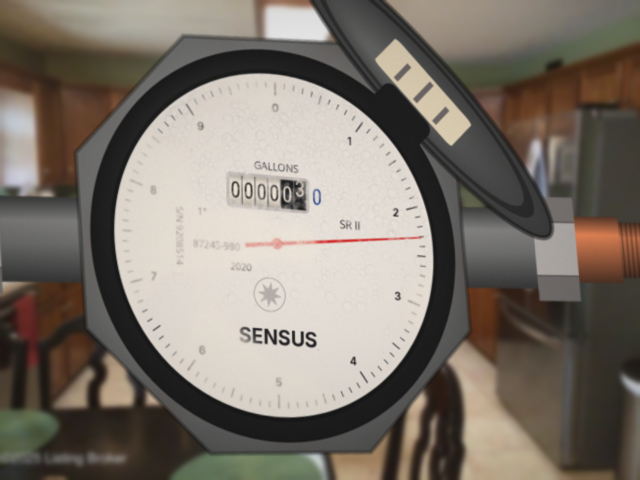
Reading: 32.3; gal
